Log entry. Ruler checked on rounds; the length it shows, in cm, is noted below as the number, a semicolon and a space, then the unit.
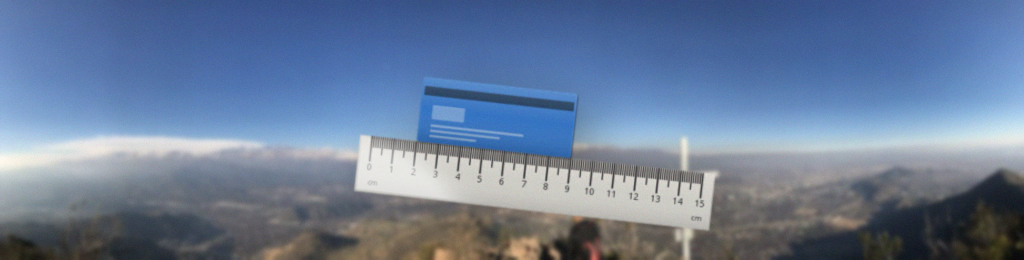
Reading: 7; cm
